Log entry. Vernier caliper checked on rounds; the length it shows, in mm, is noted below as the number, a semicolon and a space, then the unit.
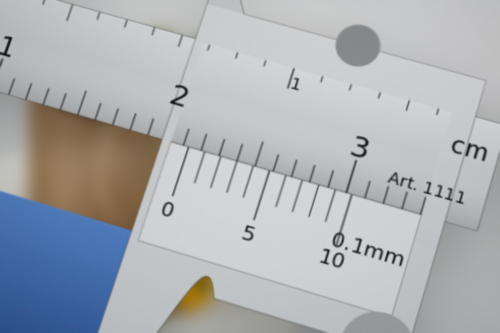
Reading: 21.3; mm
